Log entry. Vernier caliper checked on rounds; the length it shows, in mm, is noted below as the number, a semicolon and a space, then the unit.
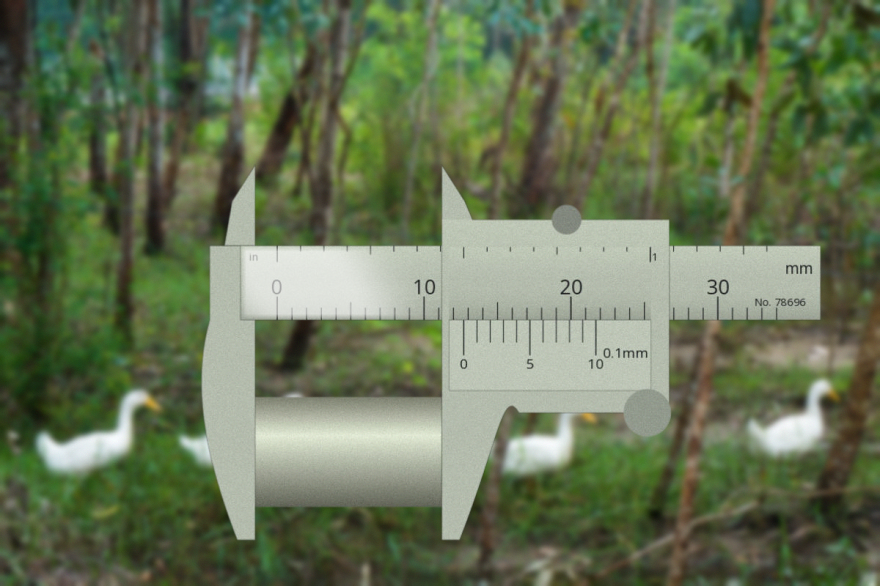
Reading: 12.7; mm
